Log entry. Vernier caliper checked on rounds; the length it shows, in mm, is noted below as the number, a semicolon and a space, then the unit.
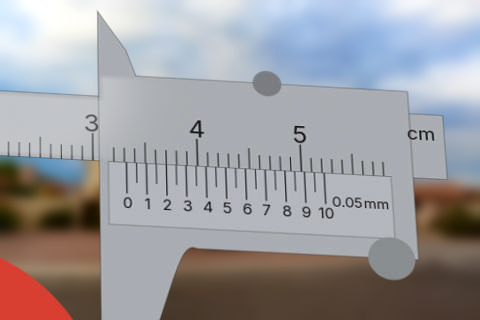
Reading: 33.2; mm
